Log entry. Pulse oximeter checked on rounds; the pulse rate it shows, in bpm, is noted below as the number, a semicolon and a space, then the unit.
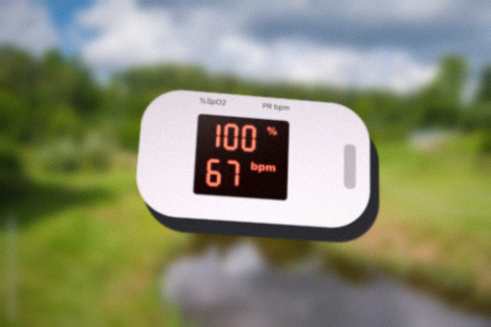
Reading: 67; bpm
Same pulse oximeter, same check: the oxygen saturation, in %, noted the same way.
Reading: 100; %
